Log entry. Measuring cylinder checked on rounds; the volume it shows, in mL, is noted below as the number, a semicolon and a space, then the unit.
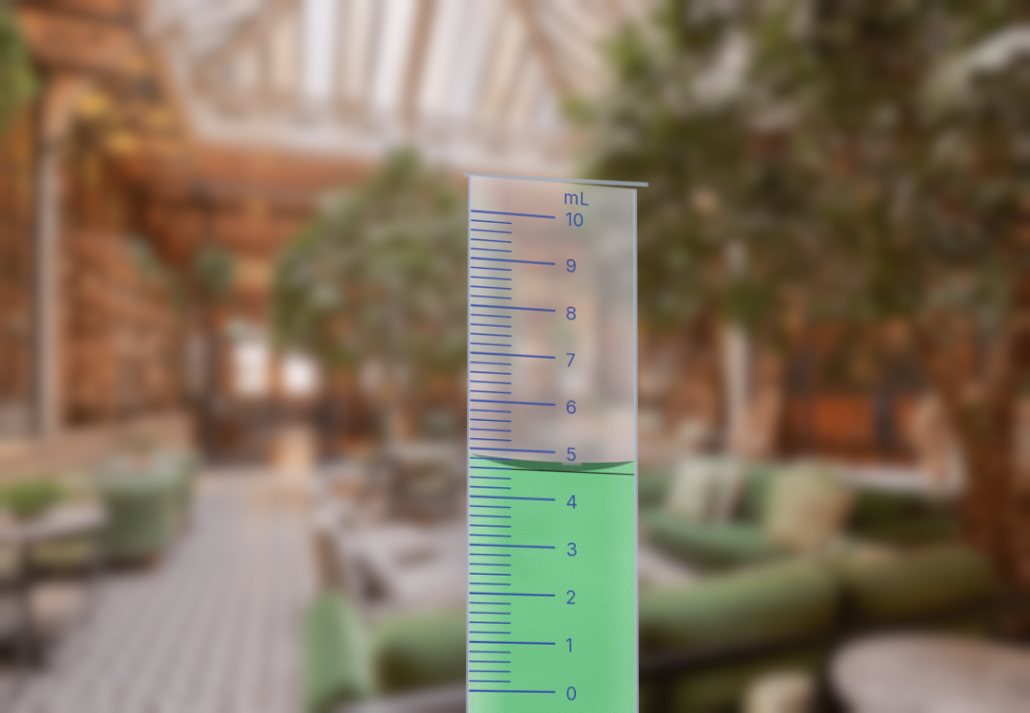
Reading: 4.6; mL
